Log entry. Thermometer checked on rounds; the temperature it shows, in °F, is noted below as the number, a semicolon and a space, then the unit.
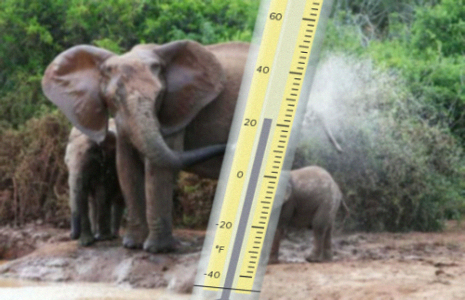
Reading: 22; °F
